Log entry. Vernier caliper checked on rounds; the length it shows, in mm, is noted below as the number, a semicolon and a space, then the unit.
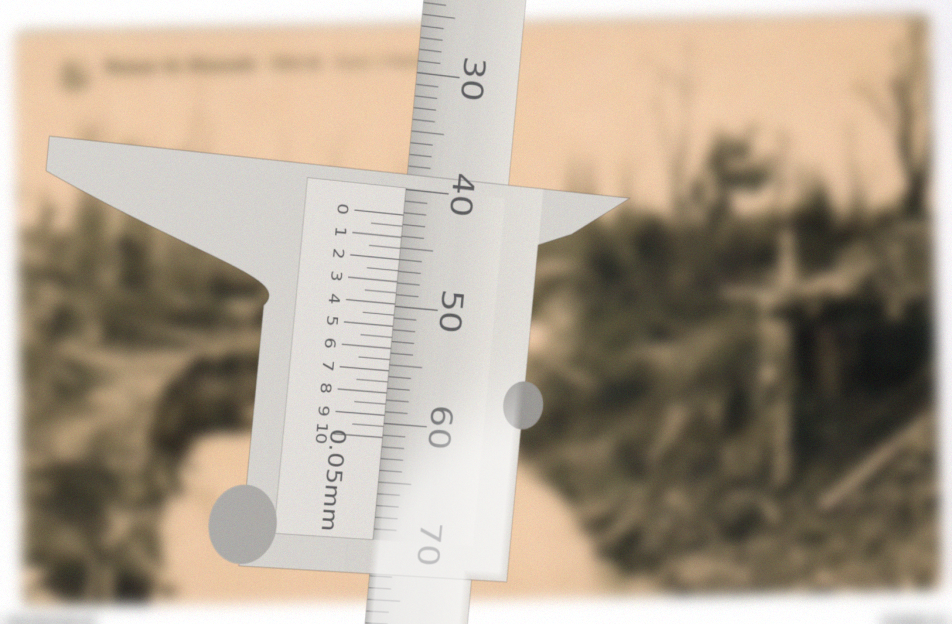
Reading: 42.2; mm
